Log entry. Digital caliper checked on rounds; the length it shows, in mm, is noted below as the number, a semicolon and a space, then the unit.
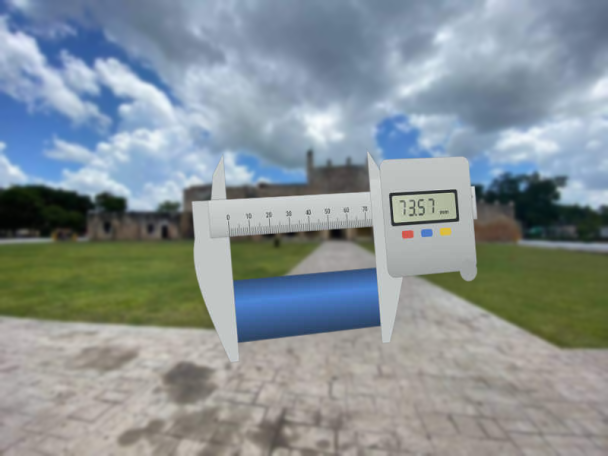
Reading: 73.57; mm
